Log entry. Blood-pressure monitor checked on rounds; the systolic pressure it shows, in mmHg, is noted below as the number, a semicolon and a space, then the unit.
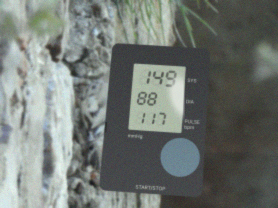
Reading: 149; mmHg
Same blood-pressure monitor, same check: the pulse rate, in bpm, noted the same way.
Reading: 117; bpm
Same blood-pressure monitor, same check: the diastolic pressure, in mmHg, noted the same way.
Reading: 88; mmHg
